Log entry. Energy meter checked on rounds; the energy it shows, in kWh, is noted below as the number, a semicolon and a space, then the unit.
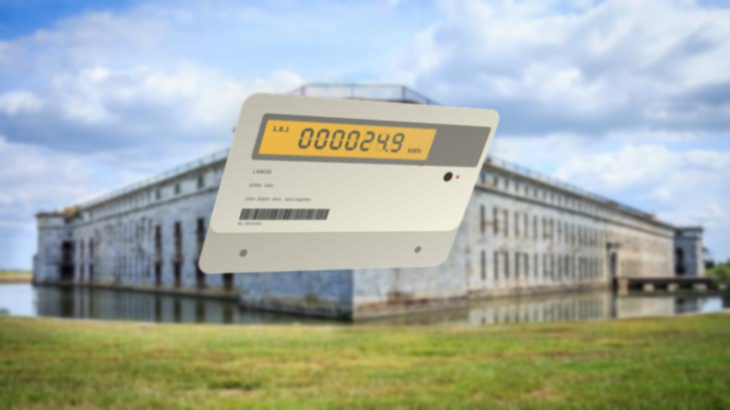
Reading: 24.9; kWh
